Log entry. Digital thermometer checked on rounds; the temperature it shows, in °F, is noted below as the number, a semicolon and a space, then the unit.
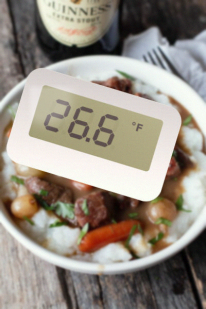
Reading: 26.6; °F
